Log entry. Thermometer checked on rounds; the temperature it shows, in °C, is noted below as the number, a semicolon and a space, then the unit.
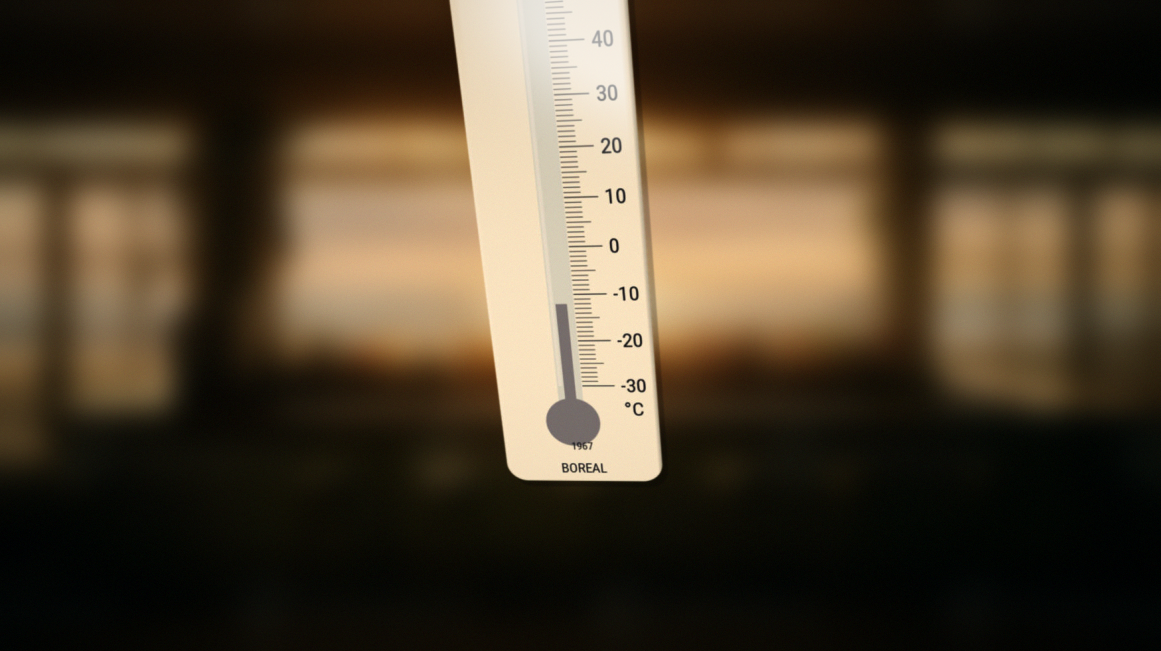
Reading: -12; °C
